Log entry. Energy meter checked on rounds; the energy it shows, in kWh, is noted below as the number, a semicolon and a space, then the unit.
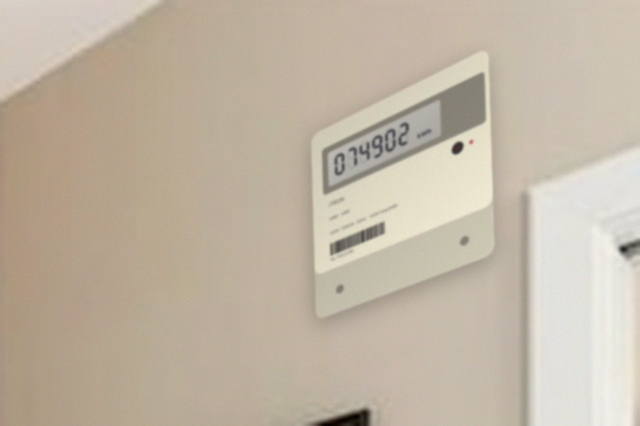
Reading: 74902; kWh
